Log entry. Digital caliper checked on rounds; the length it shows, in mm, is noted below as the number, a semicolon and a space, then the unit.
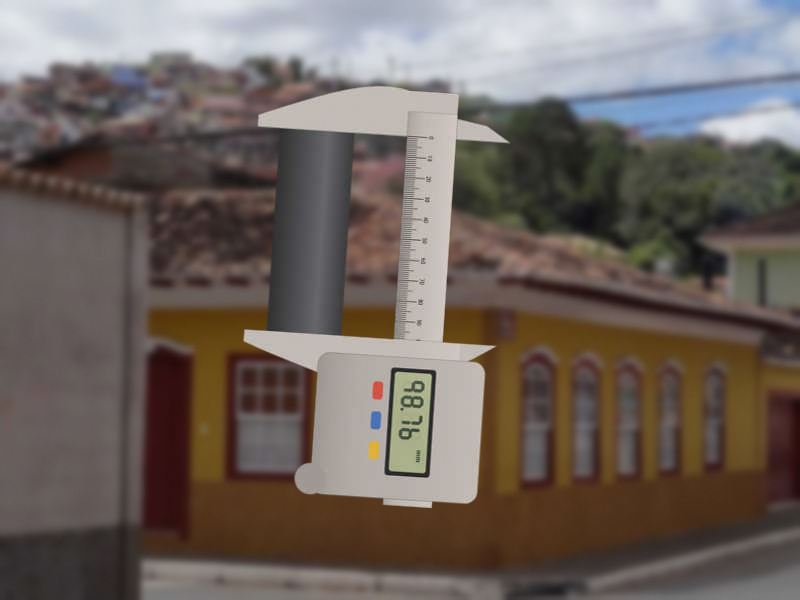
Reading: 98.76; mm
